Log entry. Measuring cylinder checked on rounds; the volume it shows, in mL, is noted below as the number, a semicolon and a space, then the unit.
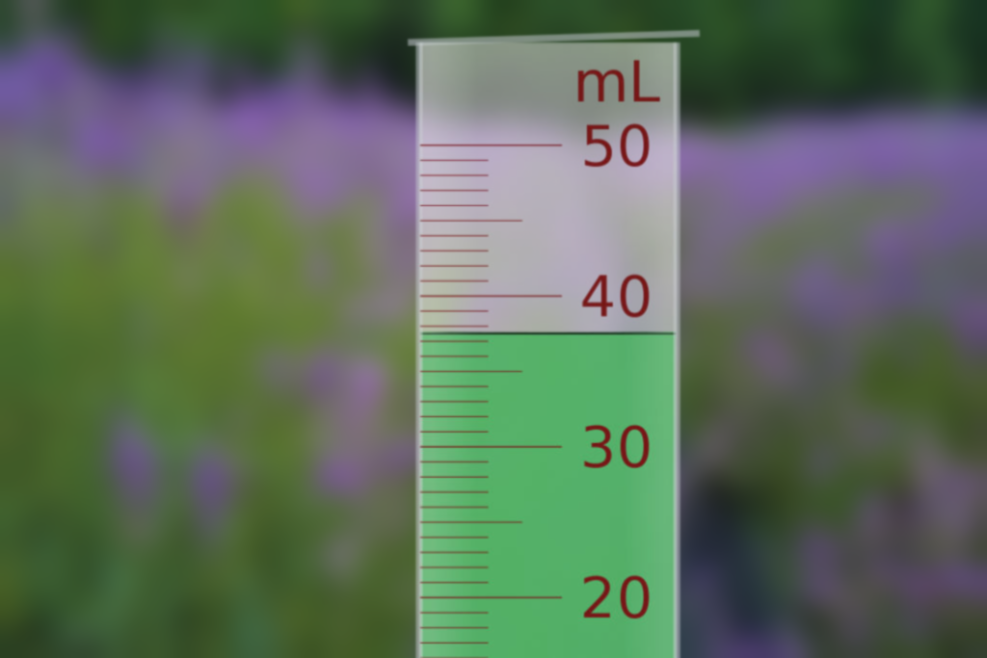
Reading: 37.5; mL
